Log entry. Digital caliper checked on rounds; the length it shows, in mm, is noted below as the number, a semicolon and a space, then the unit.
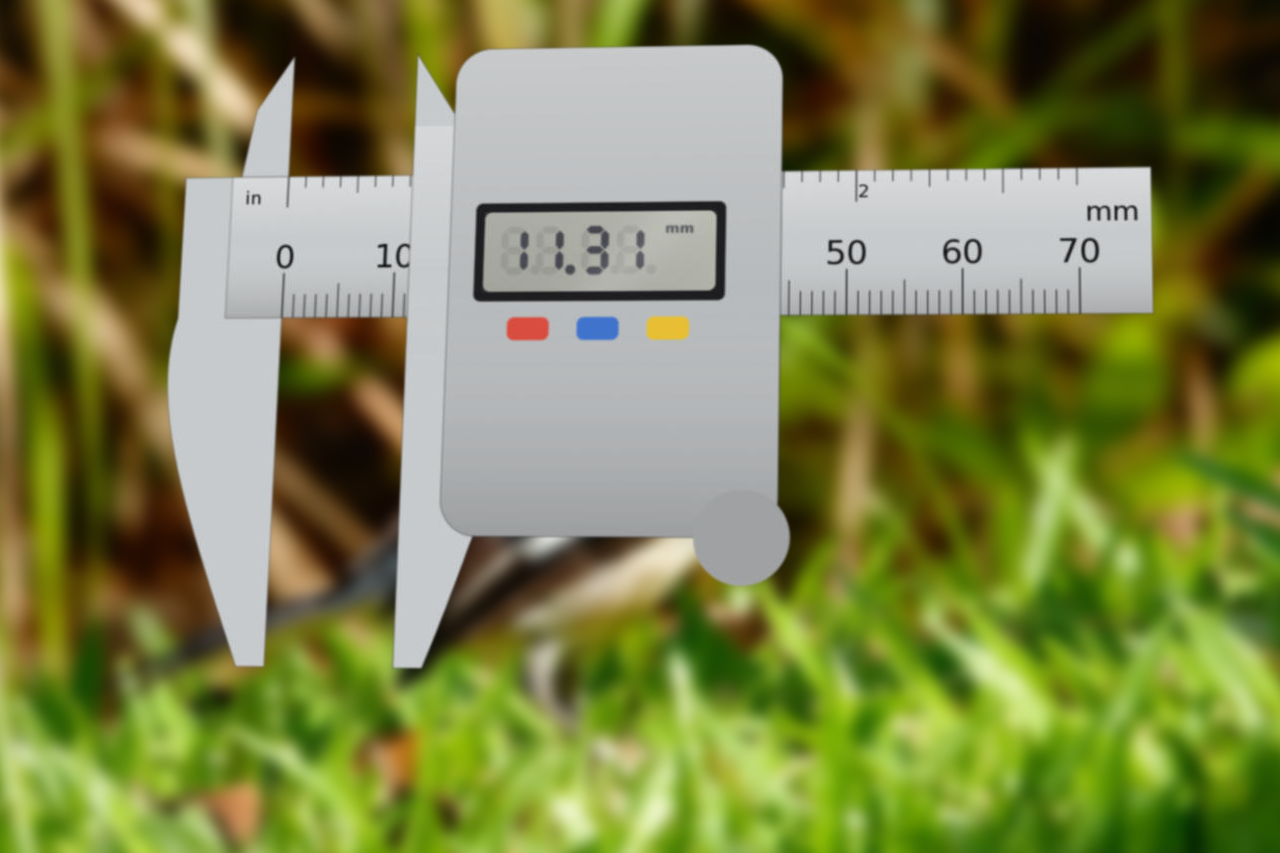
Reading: 11.31; mm
